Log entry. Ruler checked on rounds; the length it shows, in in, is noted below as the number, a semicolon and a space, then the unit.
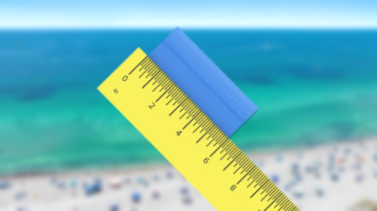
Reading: 6; in
